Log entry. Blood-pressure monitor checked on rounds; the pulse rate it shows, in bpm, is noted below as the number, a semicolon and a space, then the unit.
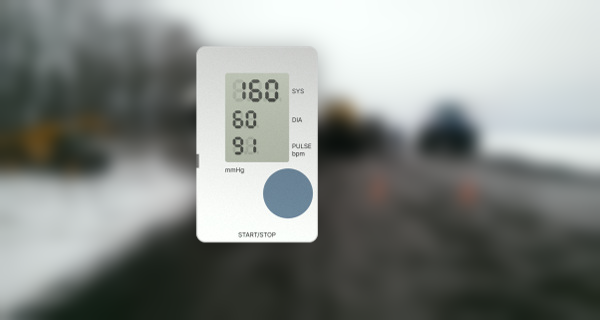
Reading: 91; bpm
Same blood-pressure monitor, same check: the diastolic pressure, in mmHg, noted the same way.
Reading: 60; mmHg
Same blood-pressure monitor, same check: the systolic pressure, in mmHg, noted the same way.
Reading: 160; mmHg
